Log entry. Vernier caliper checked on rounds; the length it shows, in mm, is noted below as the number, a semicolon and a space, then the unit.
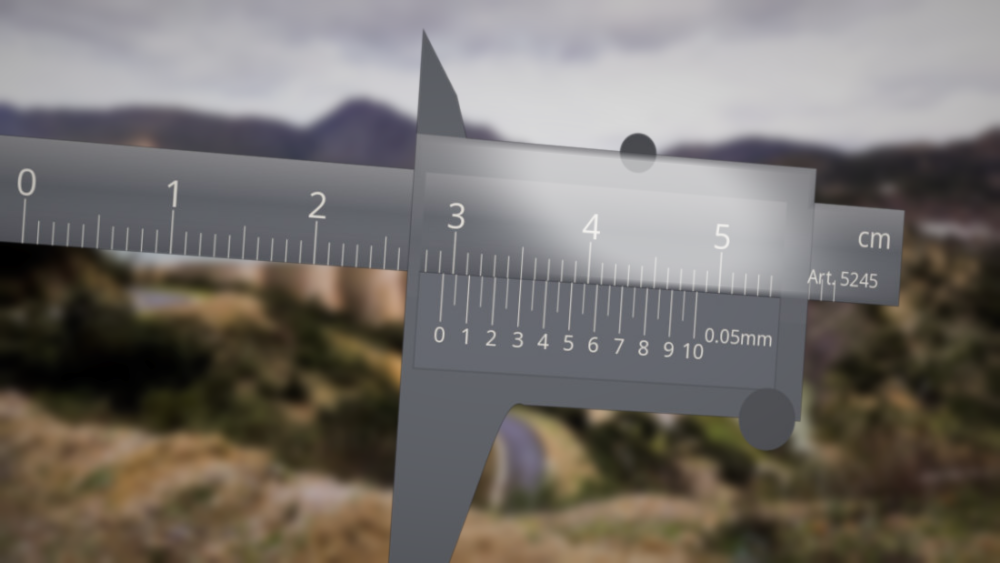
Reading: 29.3; mm
